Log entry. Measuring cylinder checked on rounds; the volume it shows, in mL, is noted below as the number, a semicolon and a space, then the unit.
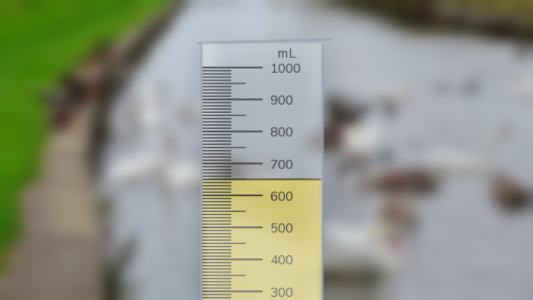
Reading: 650; mL
